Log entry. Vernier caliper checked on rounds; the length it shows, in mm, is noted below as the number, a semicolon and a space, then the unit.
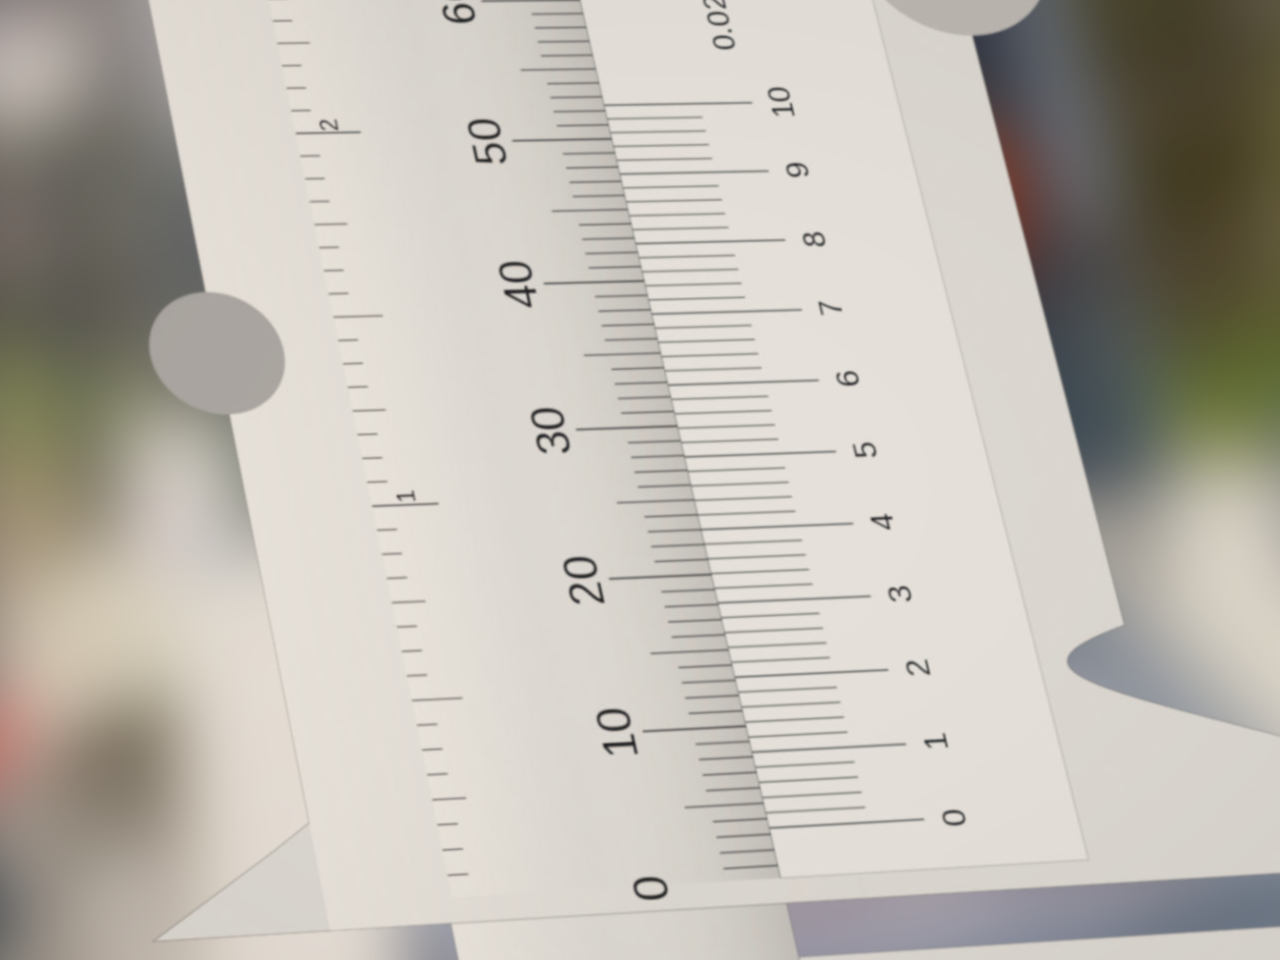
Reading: 3.4; mm
